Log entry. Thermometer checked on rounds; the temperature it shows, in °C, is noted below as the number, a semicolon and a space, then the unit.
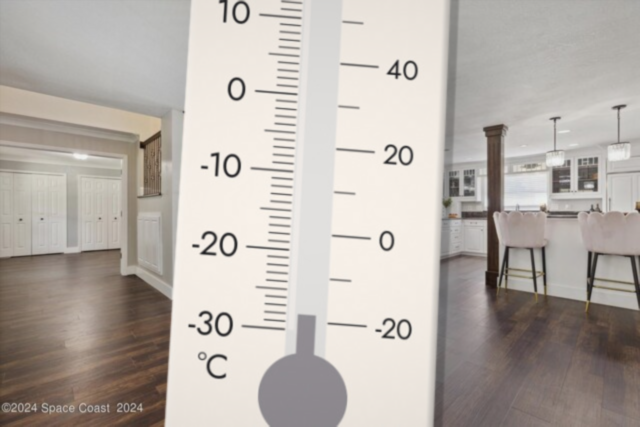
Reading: -28; °C
